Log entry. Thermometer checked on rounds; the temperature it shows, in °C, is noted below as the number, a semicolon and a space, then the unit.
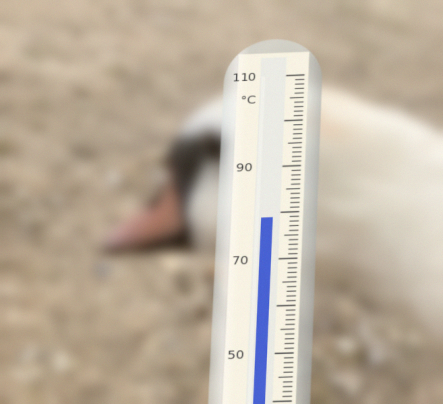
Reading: 79; °C
